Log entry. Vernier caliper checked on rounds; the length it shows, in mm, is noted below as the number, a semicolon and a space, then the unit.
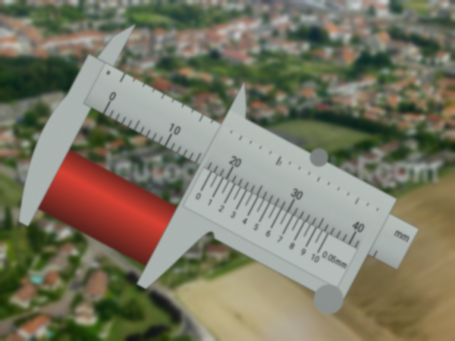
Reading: 17.6; mm
